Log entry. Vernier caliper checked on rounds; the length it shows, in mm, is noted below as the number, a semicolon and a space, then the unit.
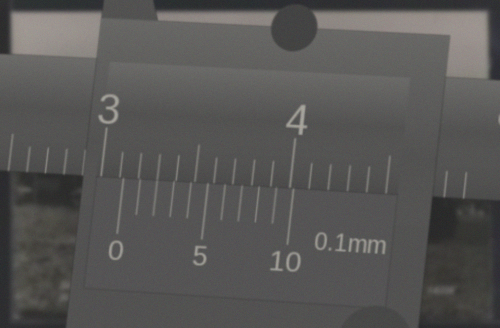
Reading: 31.2; mm
